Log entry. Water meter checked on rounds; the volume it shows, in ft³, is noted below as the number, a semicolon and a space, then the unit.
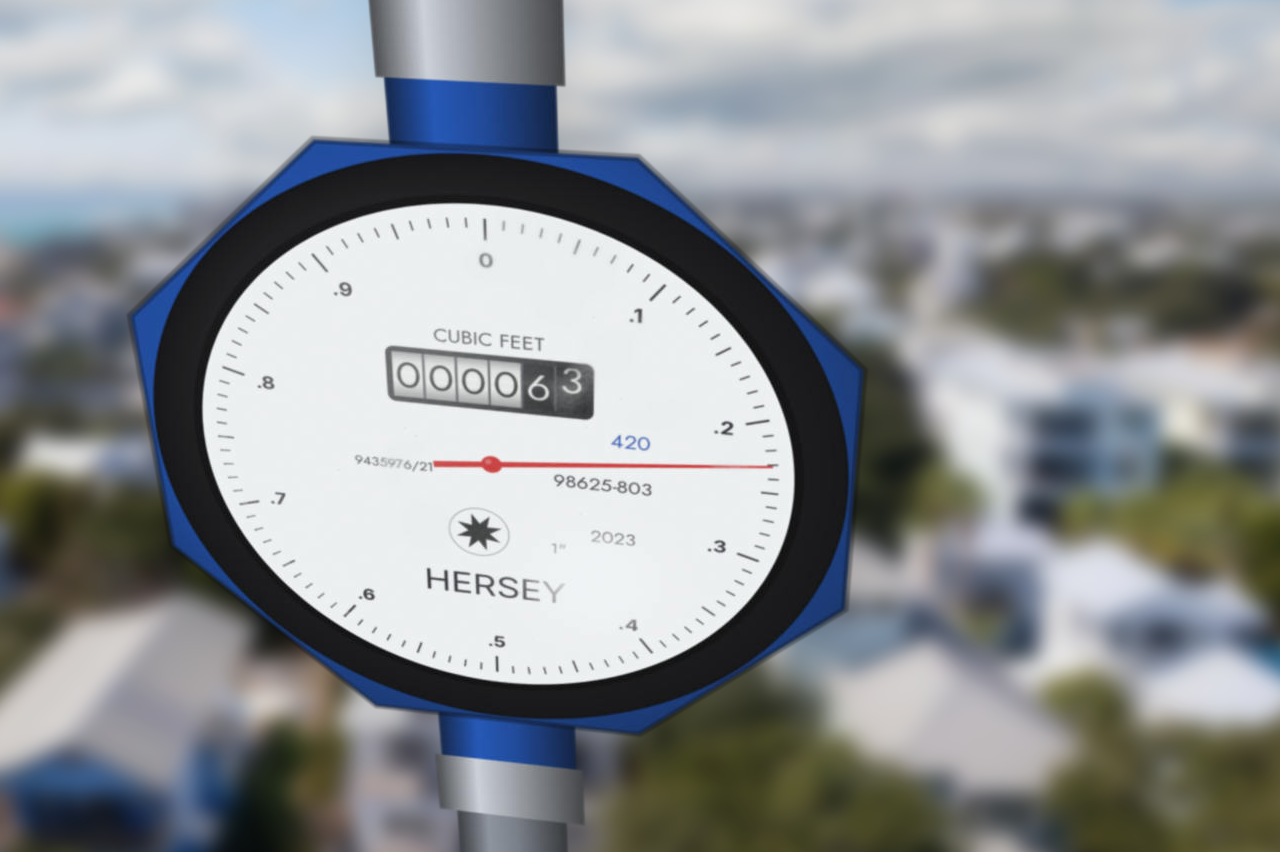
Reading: 63.23; ft³
